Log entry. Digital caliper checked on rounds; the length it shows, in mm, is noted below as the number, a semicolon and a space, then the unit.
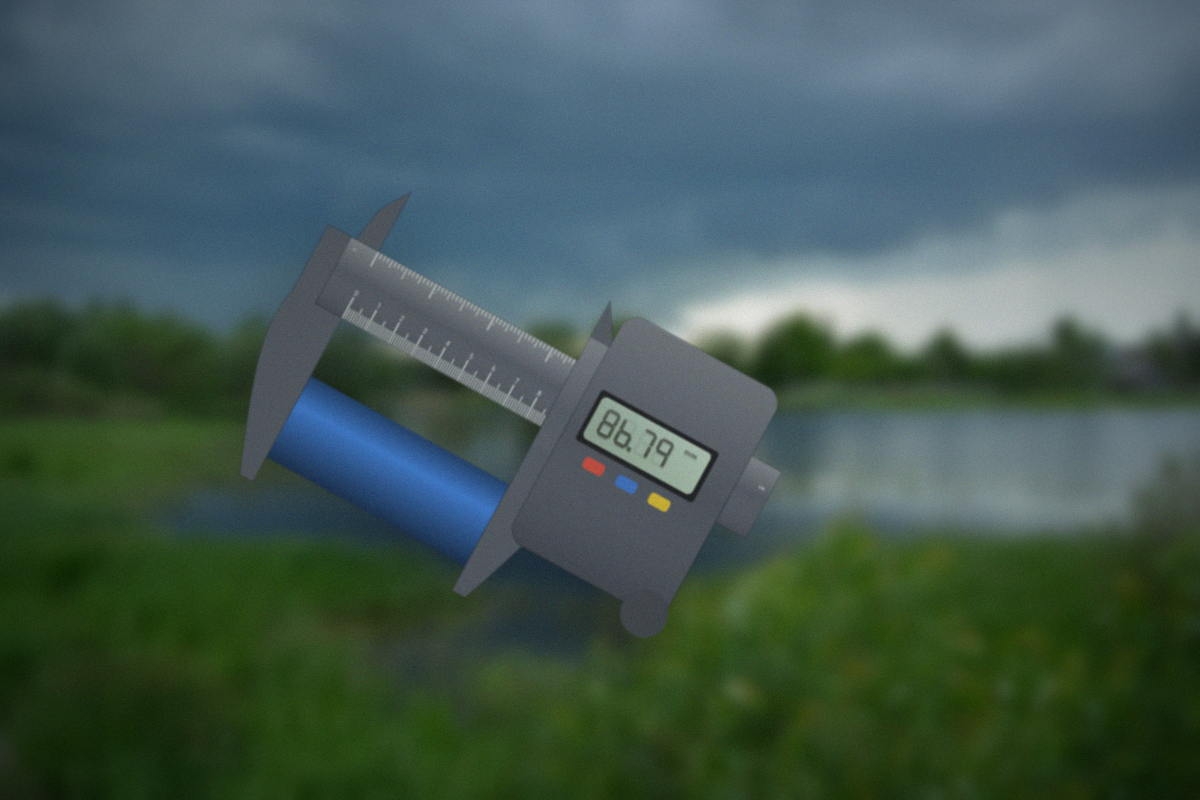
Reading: 86.79; mm
